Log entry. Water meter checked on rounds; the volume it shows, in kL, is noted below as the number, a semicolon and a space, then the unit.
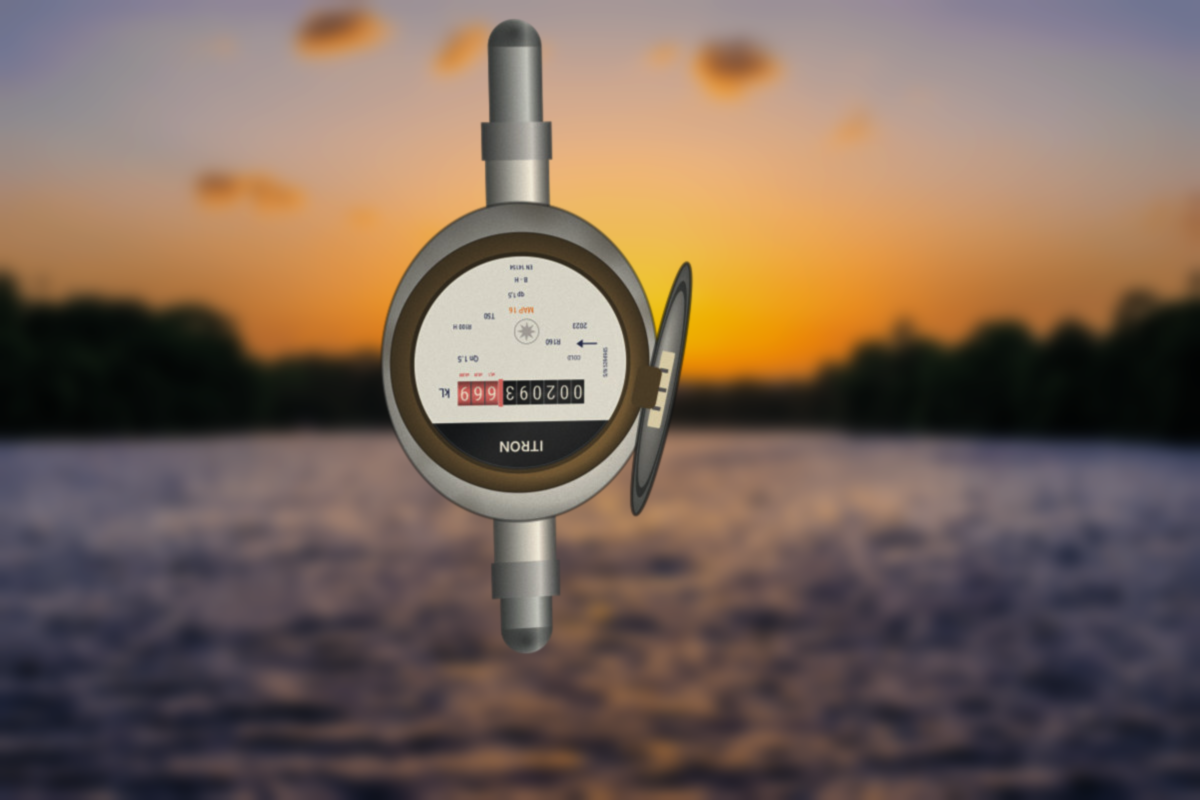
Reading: 2093.669; kL
